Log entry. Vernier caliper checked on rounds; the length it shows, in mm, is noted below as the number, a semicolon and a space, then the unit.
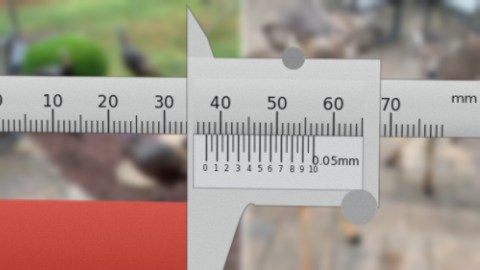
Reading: 37.5; mm
